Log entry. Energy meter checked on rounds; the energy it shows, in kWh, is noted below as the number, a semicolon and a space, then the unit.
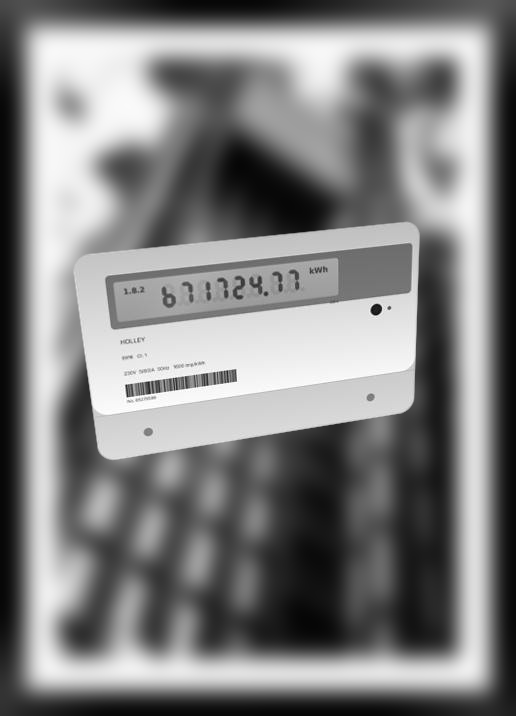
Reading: 671724.77; kWh
